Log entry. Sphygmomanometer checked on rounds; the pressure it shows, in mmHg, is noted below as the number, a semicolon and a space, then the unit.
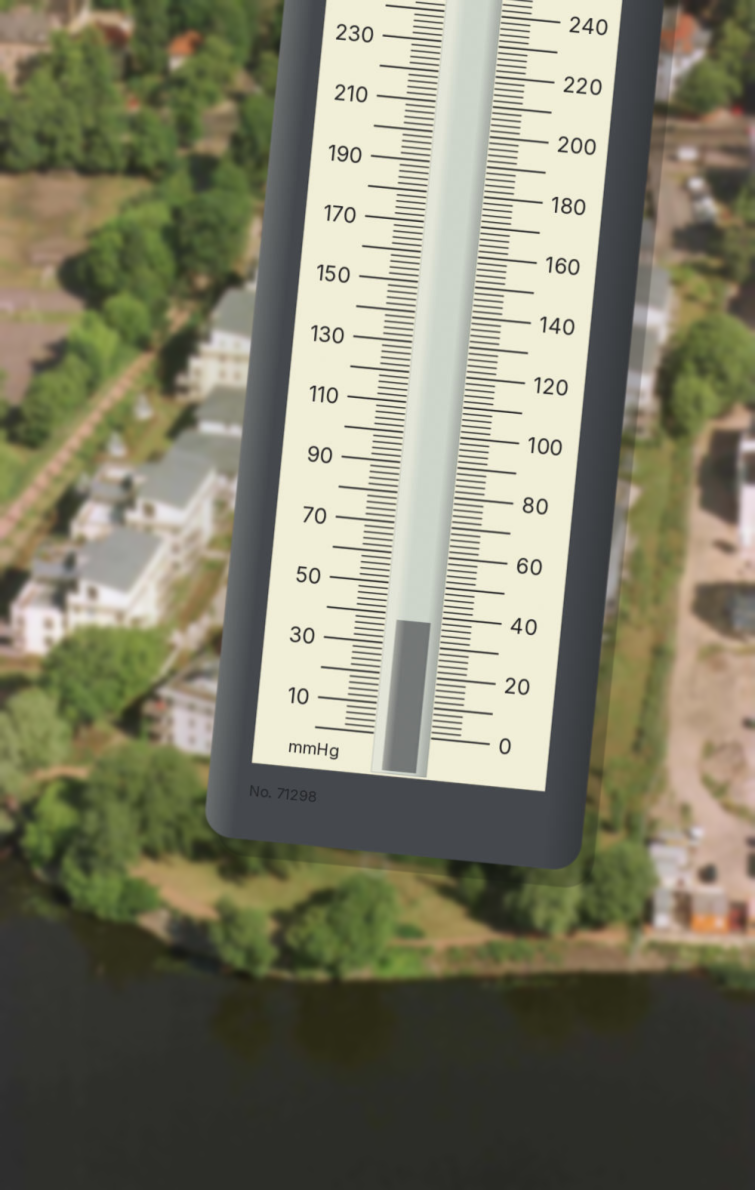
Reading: 38; mmHg
